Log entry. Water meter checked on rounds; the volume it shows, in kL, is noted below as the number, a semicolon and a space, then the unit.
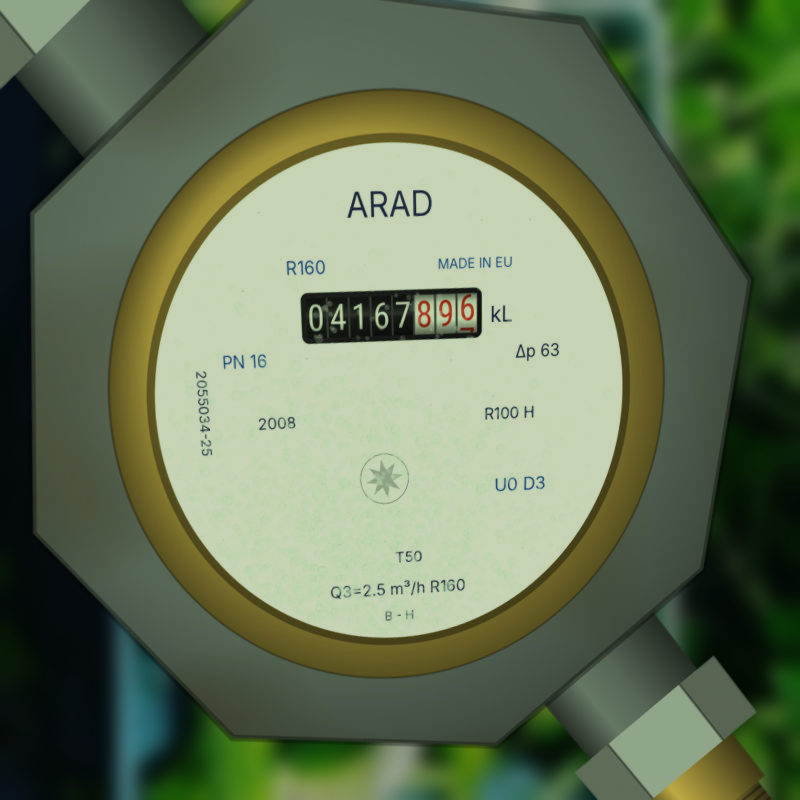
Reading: 4167.896; kL
